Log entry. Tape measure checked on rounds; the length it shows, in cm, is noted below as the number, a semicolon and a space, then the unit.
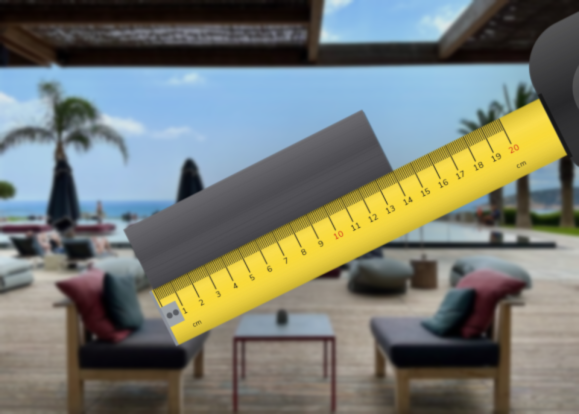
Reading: 14; cm
